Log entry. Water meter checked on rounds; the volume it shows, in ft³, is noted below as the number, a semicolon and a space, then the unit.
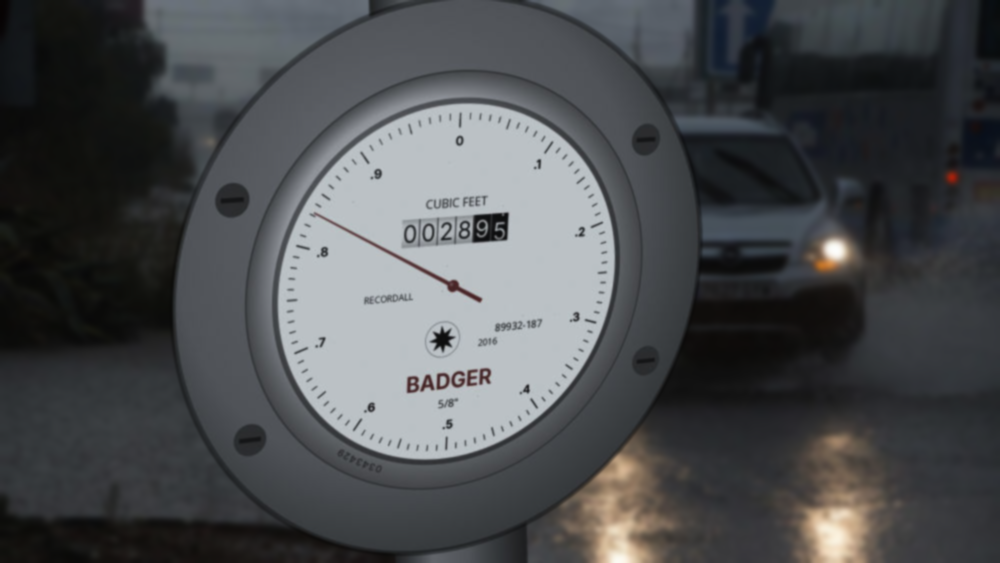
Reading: 2894.83; ft³
